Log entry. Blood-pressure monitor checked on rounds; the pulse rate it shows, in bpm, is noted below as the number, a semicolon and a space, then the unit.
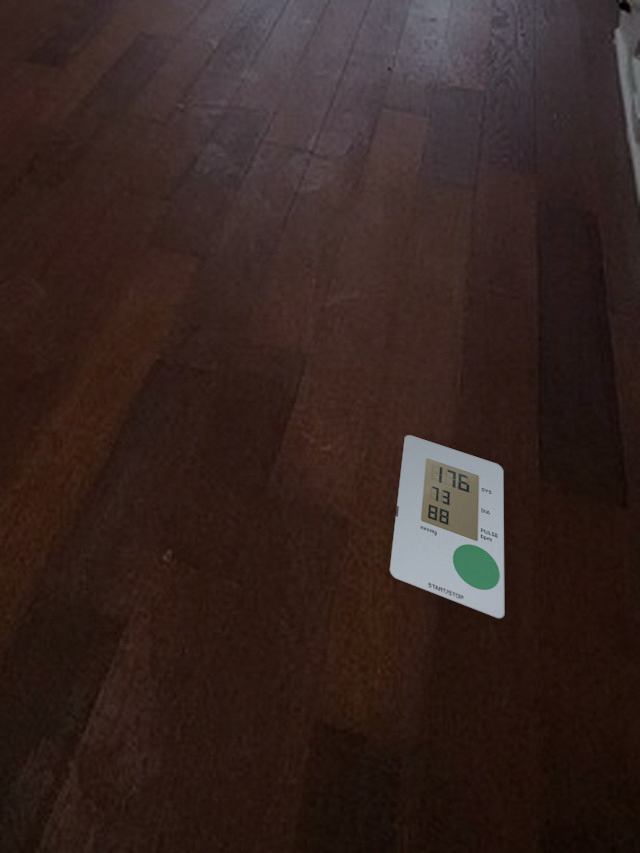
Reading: 88; bpm
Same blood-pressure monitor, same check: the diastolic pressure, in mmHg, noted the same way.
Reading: 73; mmHg
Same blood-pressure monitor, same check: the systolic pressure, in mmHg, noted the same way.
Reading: 176; mmHg
